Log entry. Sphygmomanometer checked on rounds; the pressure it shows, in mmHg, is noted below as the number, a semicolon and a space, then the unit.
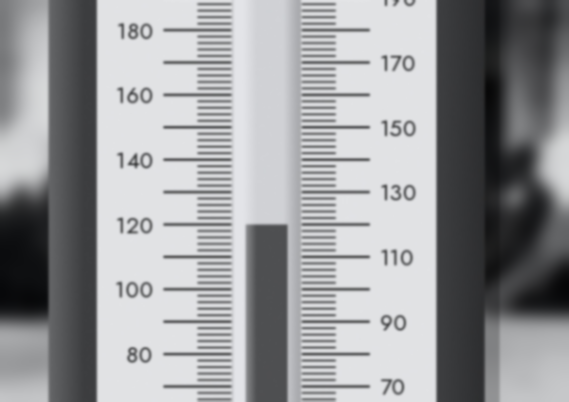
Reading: 120; mmHg
